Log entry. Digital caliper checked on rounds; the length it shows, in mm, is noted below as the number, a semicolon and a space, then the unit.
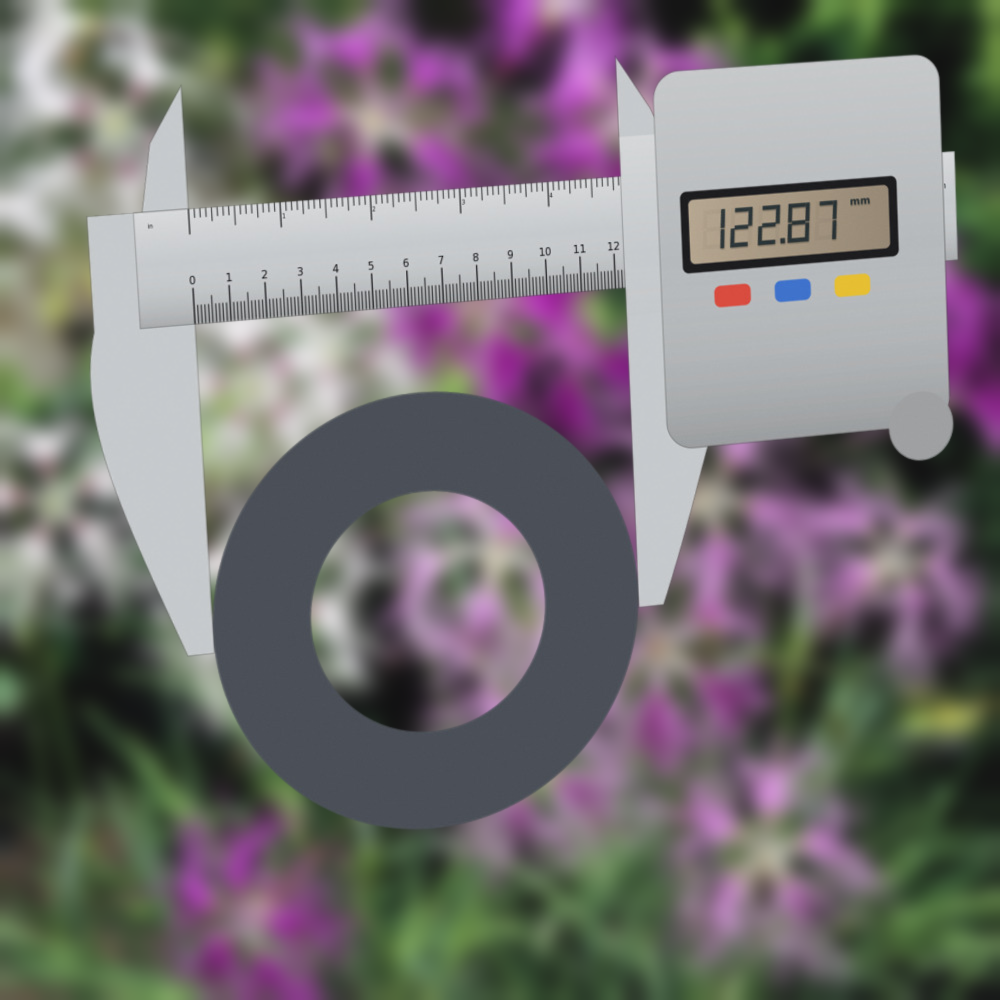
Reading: 122.87; mm
